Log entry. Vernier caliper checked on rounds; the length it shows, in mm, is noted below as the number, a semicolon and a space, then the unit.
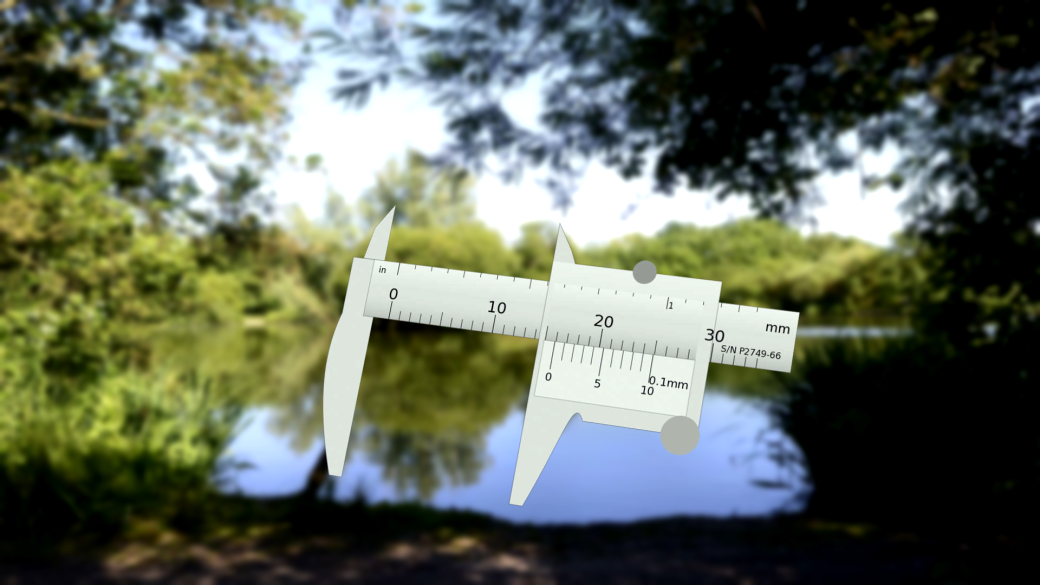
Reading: 15.9; mm
